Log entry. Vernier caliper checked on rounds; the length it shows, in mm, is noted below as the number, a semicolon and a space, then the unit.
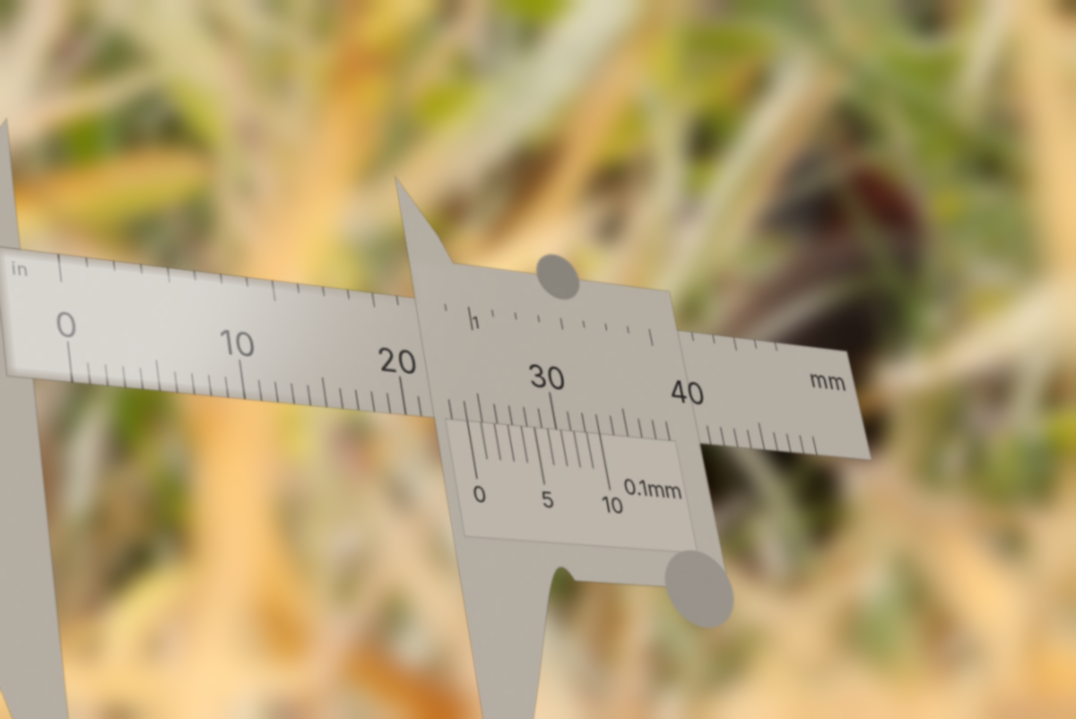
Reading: 24.0; mm
